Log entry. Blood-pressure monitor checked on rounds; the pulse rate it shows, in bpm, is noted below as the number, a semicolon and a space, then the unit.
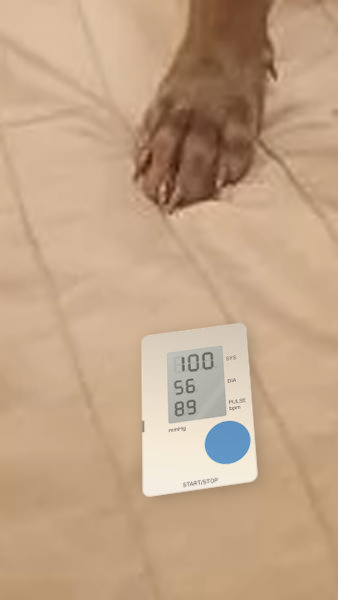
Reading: 89; bpm
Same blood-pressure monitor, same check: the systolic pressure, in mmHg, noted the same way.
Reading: 100; mmHg
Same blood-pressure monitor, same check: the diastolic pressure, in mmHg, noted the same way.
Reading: 56; mmHg
